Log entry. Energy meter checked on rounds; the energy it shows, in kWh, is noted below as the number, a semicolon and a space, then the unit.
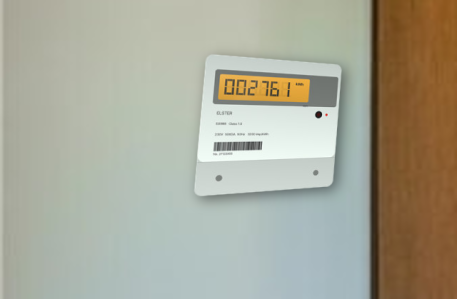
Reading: 2761; kWh
